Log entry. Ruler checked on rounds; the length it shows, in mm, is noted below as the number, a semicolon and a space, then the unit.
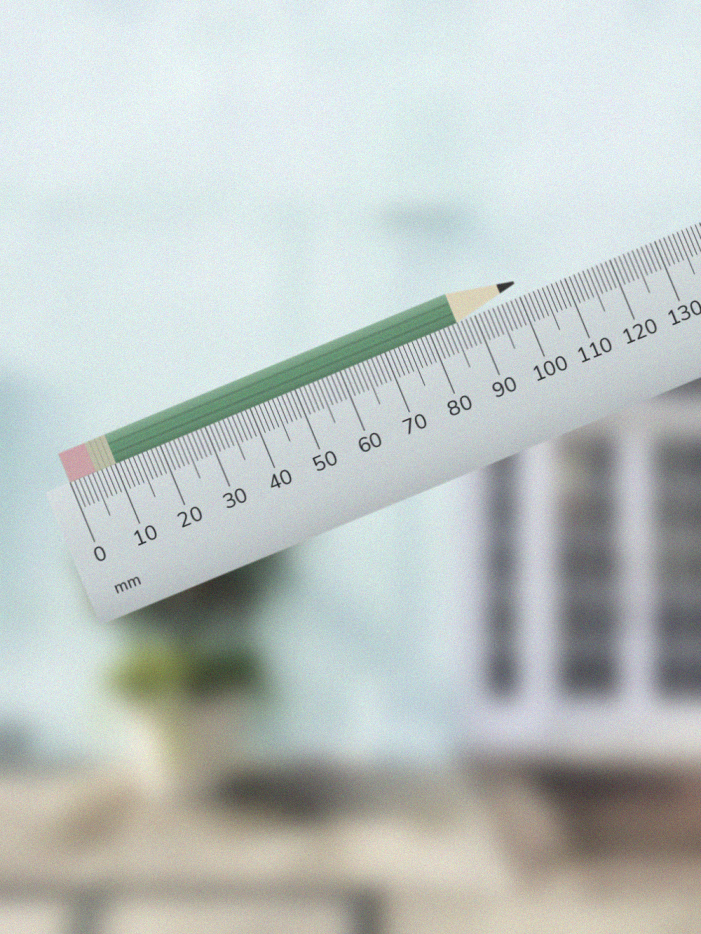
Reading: 100; mm
